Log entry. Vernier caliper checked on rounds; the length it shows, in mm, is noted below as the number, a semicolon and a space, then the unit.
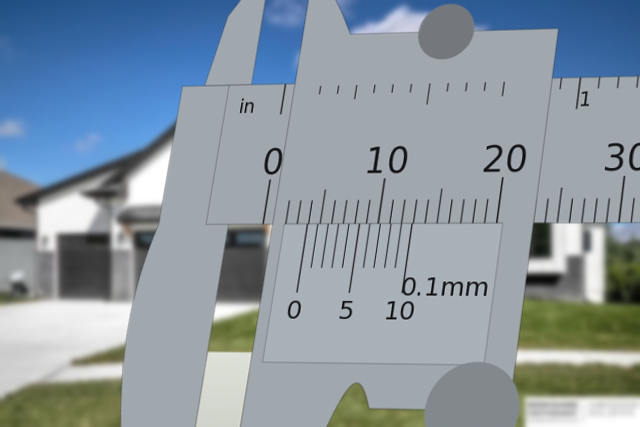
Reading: 3.9; mm
